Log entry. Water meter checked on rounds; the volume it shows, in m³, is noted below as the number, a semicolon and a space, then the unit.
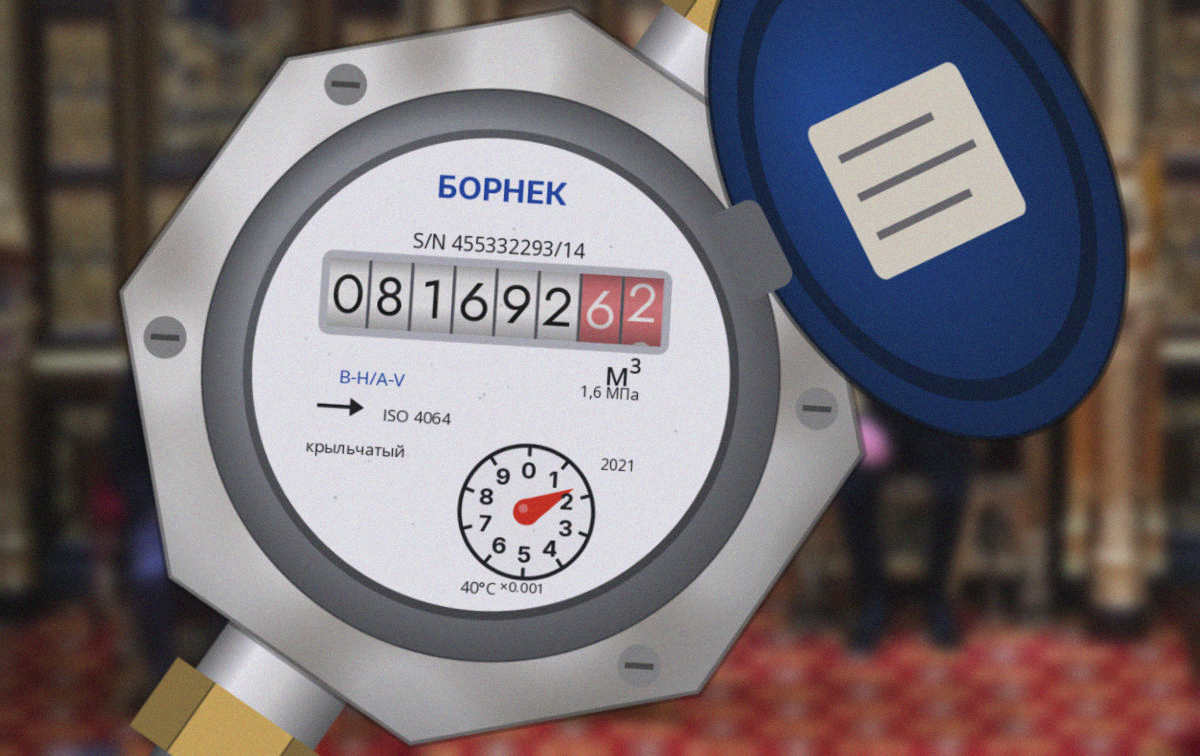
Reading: 81692.621; m³
